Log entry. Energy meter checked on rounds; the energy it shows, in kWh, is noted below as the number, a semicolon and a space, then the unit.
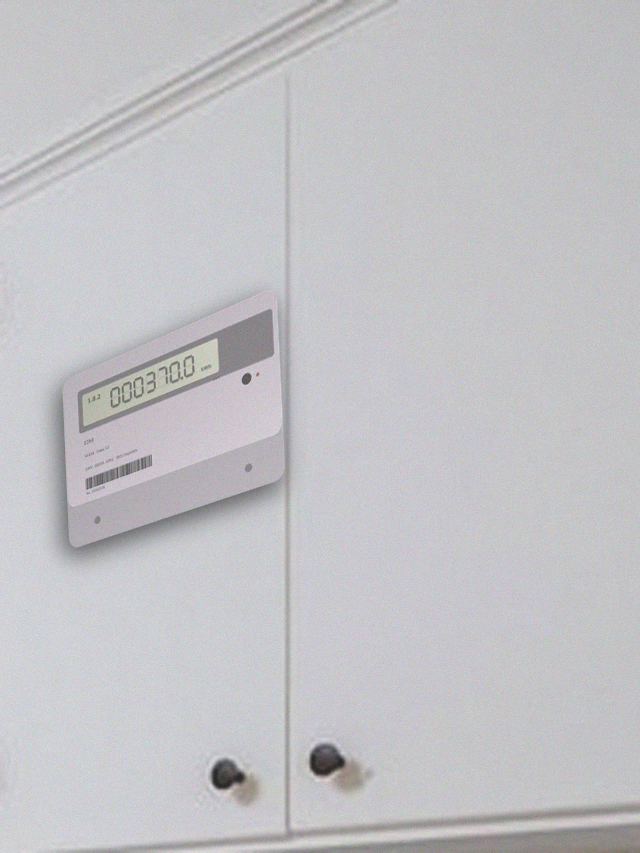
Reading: 370.0; kWh
